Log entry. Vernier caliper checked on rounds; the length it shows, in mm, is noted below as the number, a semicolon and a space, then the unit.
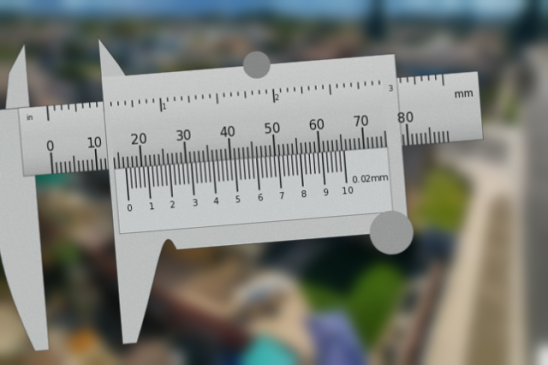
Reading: 16.5; mm
